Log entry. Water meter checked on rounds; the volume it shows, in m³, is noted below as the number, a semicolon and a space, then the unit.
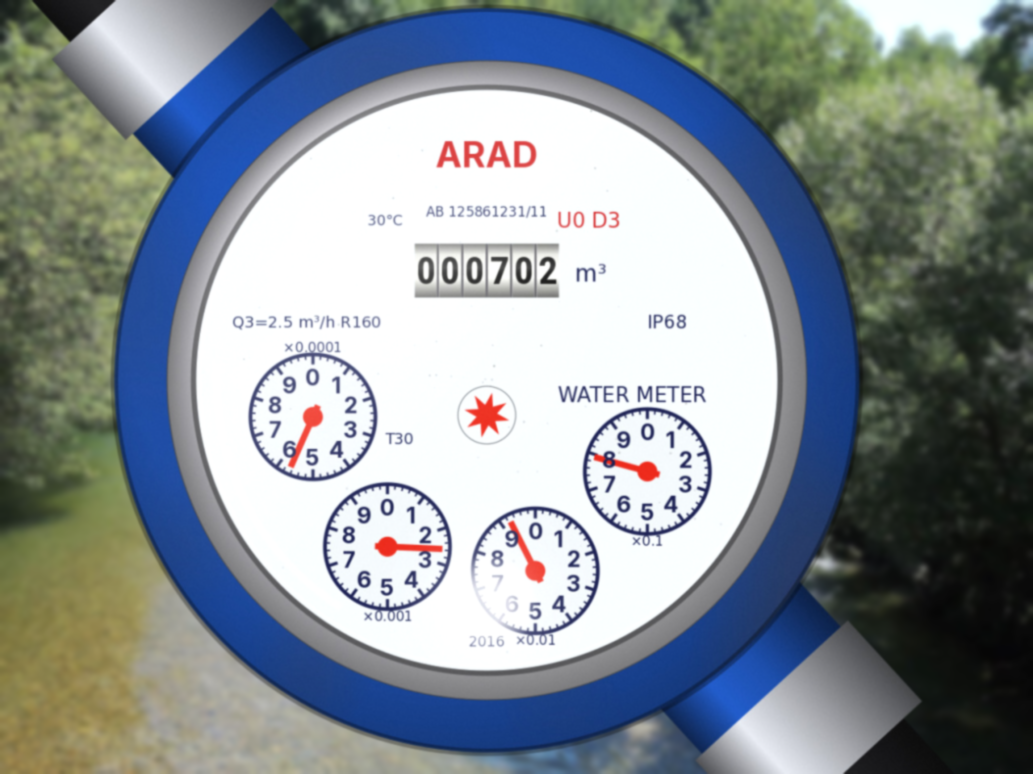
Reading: 702.7925; m³
